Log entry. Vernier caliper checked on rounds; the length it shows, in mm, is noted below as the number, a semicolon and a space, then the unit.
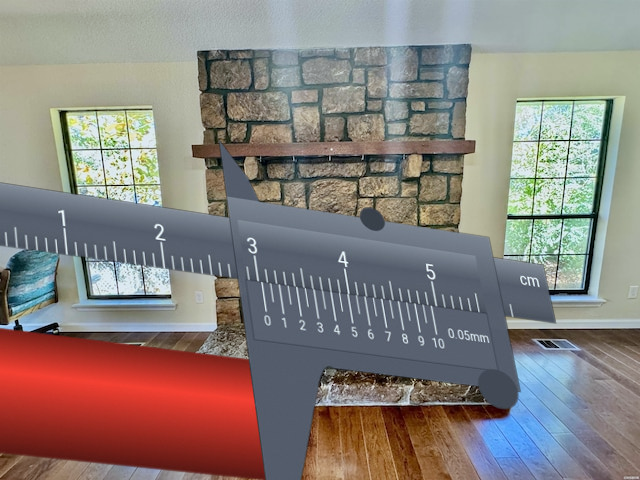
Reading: 30.4; mm
